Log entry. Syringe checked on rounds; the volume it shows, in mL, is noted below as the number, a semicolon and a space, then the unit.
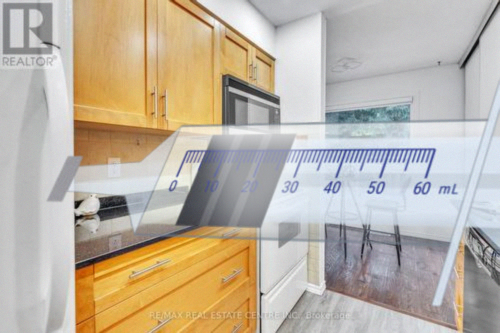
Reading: 5; mL
